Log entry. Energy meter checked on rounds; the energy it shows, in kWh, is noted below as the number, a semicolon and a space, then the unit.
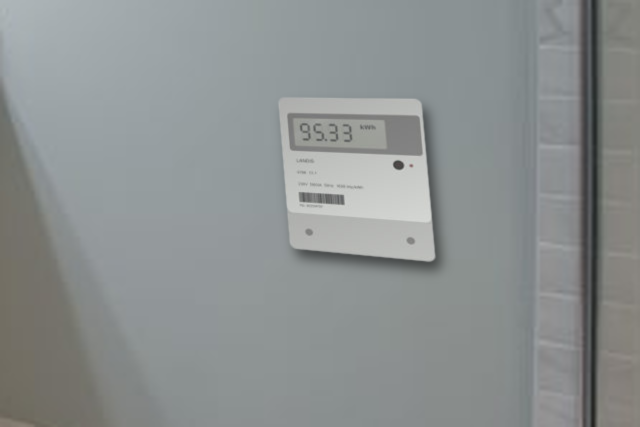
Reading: 95.33; kWh
